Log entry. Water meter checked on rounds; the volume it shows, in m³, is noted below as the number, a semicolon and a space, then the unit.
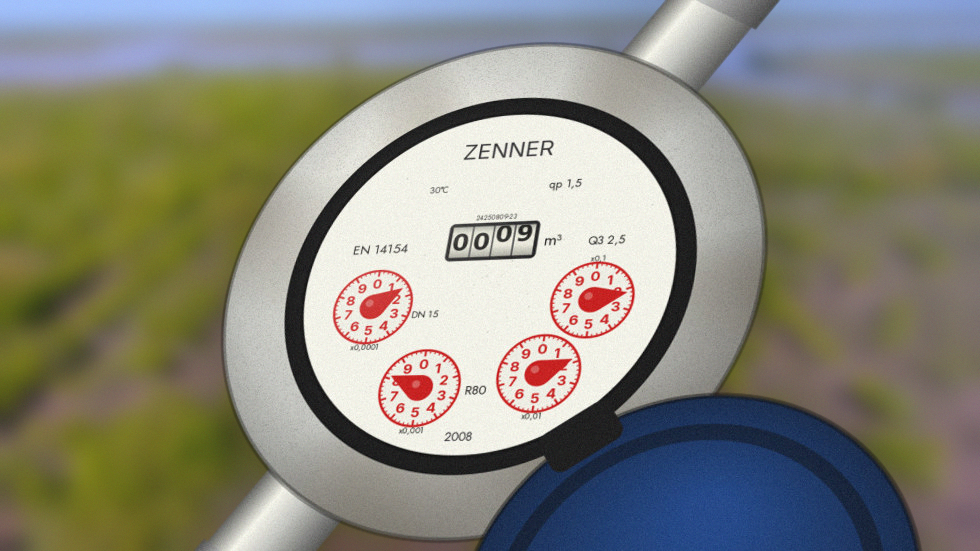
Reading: 9.2181; m³
